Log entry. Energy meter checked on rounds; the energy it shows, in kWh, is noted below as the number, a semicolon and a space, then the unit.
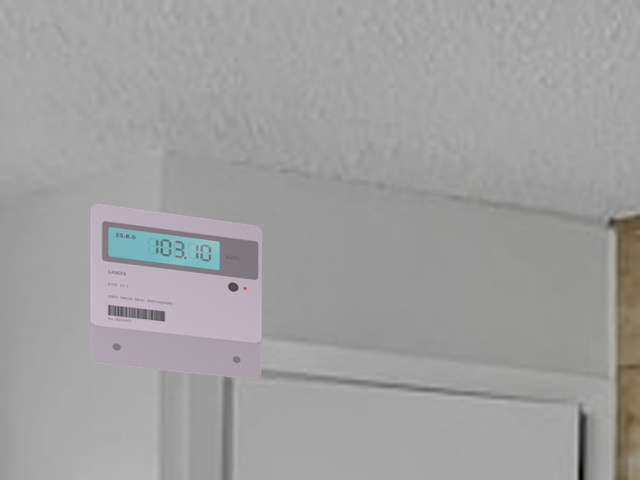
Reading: 103.10; kWh
